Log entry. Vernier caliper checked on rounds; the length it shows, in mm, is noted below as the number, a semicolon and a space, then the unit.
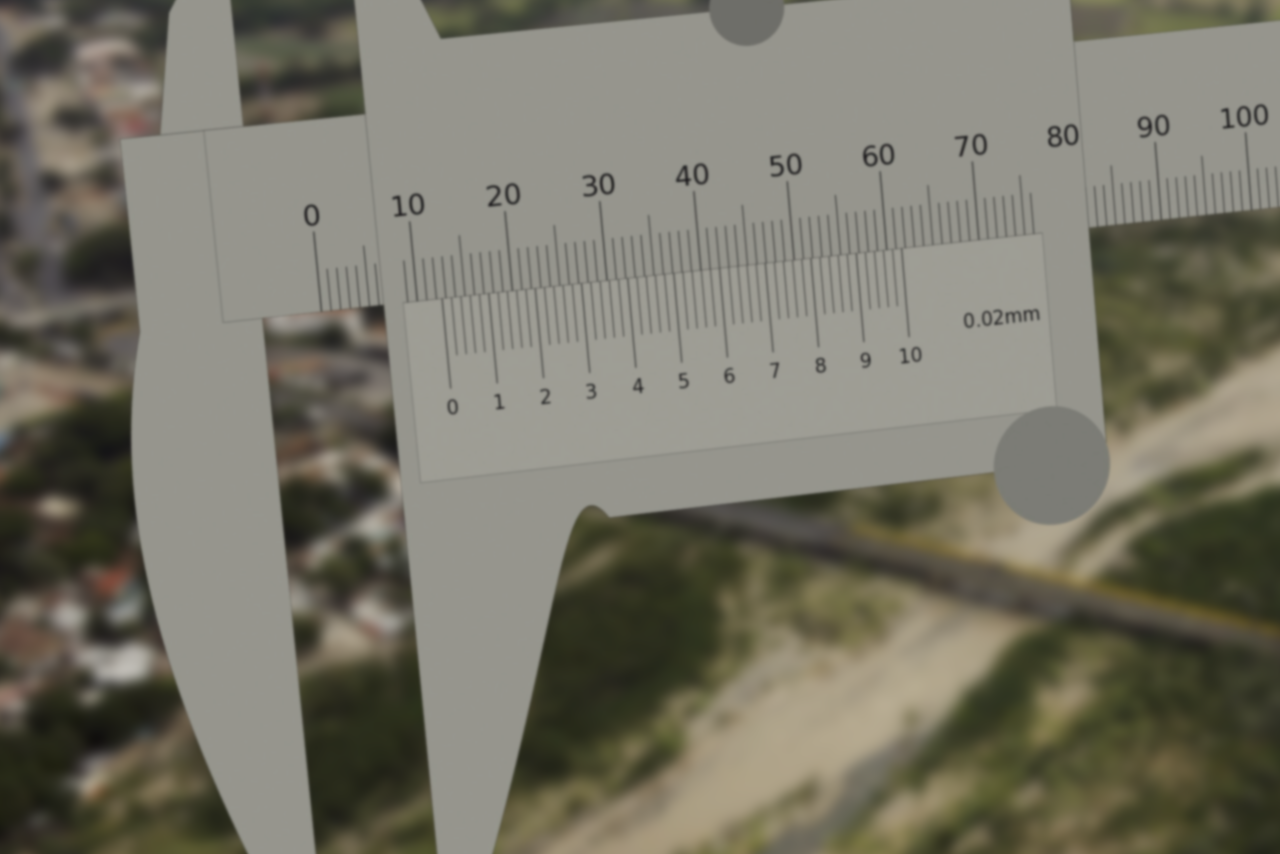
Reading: 12.6; mm
